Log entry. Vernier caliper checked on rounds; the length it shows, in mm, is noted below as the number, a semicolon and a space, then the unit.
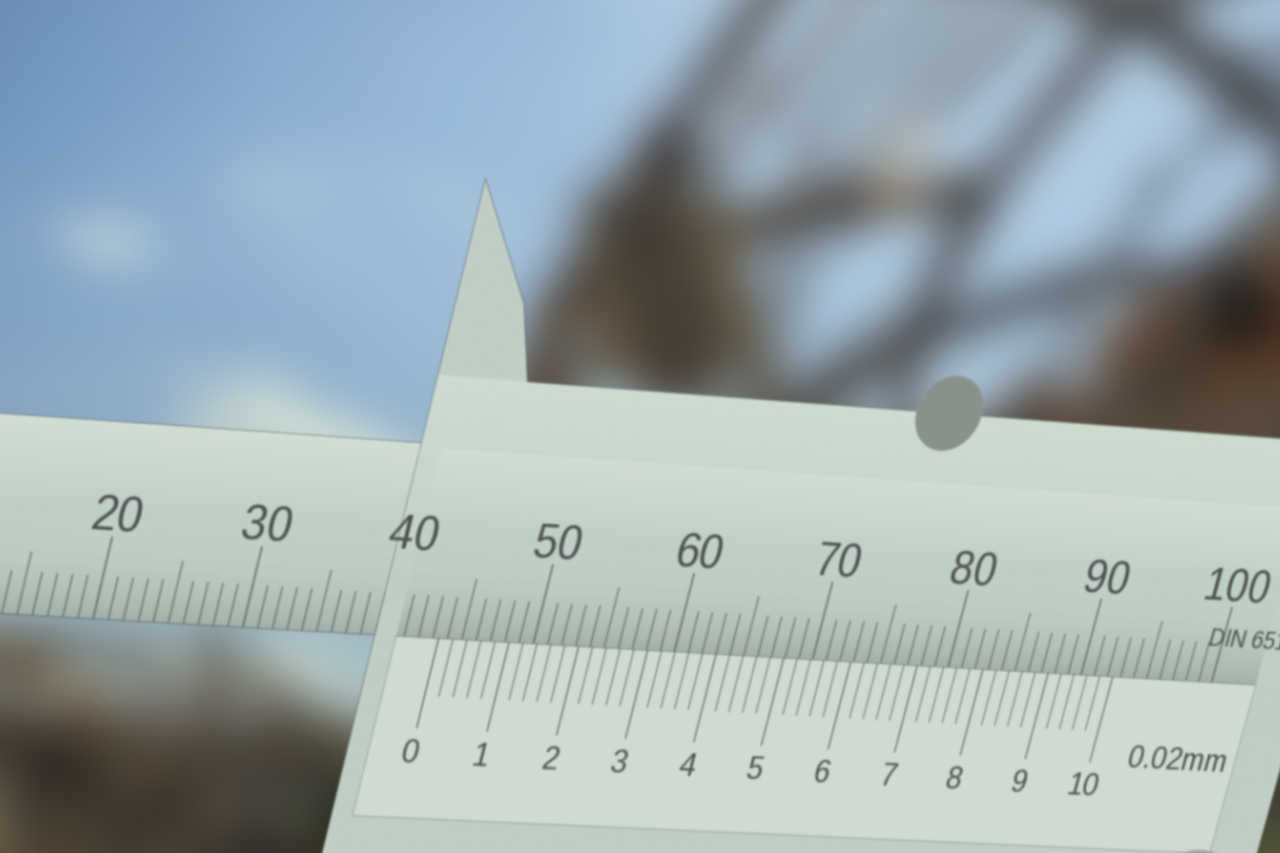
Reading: 43.4; mm
